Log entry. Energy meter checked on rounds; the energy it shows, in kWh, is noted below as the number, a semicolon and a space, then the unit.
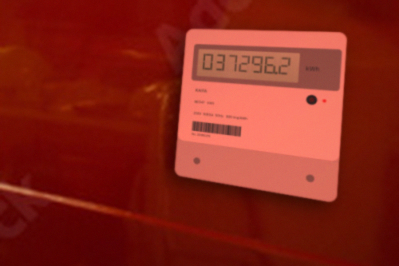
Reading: 37296.2; kWh
